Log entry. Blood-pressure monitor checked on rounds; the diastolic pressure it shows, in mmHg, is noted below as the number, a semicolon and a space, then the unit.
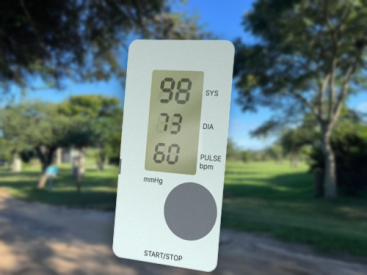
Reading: 73; mmHg
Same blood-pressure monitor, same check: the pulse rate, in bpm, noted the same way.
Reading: 60; bpm
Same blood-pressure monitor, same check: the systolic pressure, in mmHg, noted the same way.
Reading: 98; mmHg
